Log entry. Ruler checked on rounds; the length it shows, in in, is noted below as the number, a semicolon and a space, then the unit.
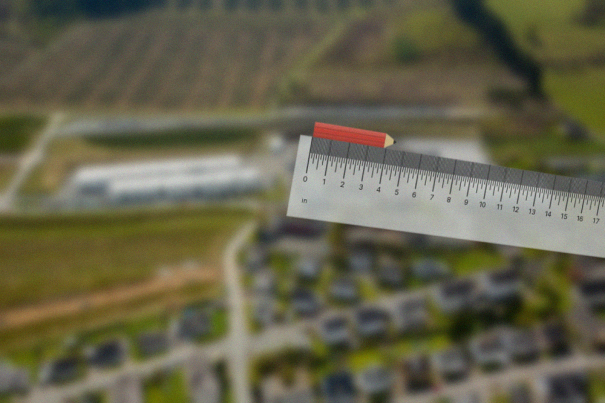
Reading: 4.5; in
